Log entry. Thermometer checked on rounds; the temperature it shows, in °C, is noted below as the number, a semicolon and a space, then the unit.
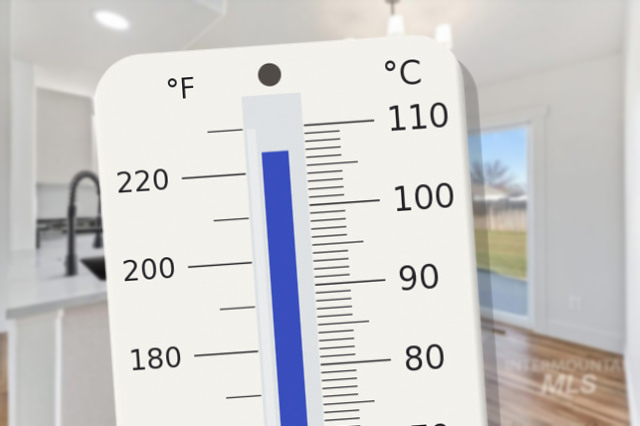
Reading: 107; °C
